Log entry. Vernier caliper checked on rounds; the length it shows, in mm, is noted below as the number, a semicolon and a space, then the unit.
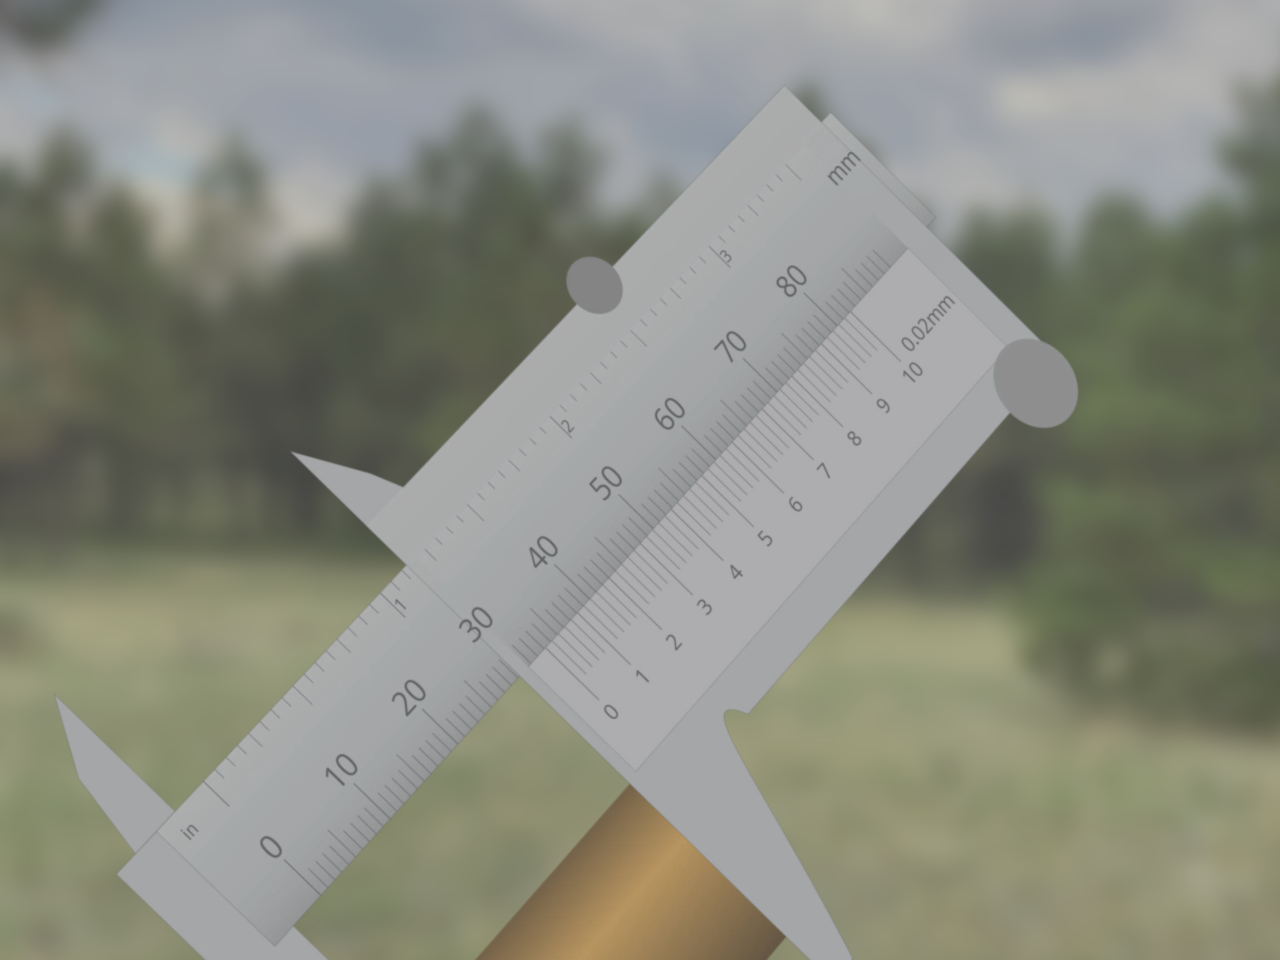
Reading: 33.2; mm
